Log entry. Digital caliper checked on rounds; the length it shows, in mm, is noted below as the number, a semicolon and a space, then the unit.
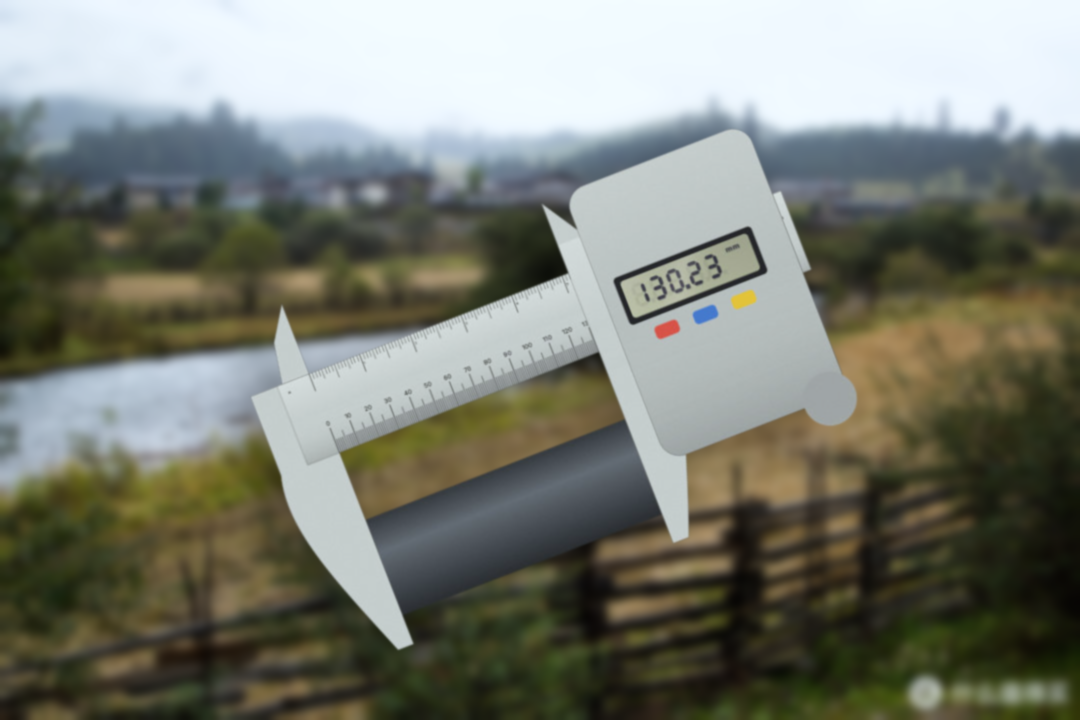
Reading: 130.23; mm
